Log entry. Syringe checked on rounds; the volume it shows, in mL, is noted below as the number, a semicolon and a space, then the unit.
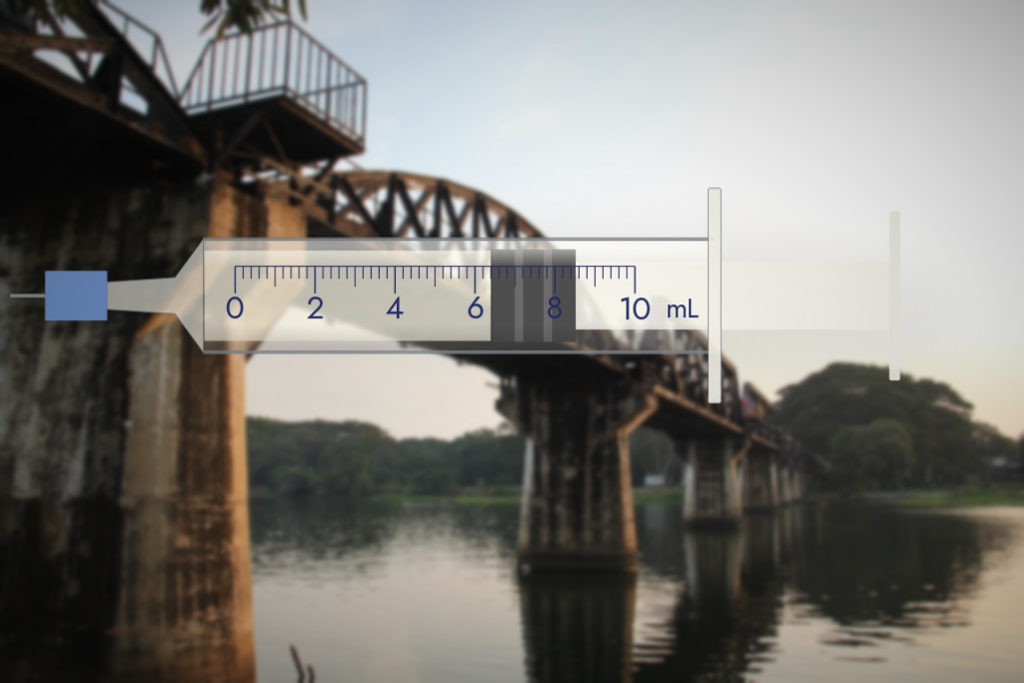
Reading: 6.4; mL
